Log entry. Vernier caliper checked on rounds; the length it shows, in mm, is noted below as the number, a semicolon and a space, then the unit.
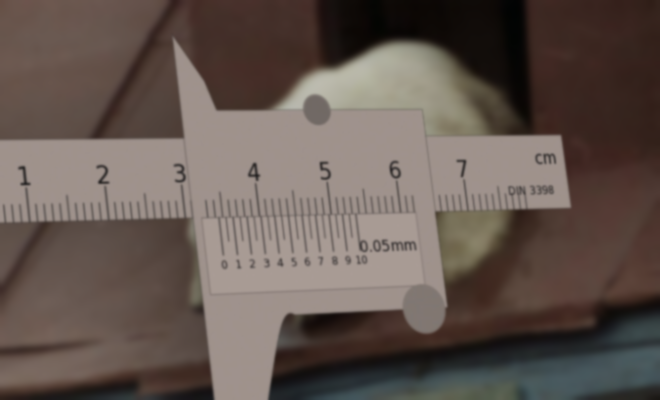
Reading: 34.5; mm
